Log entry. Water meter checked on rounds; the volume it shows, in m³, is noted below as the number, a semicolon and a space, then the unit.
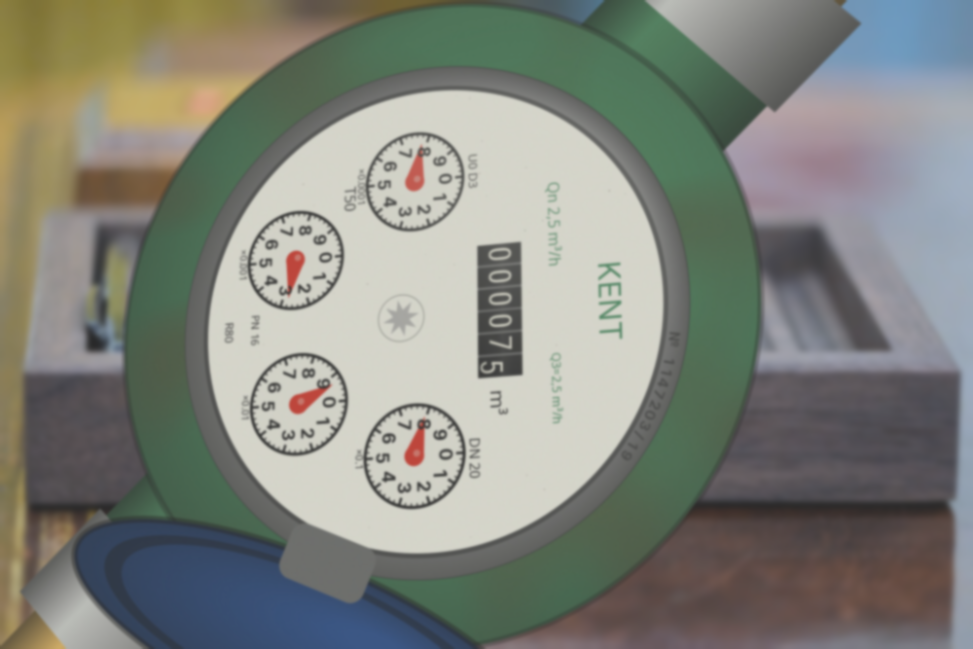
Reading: 74.7927; m³
